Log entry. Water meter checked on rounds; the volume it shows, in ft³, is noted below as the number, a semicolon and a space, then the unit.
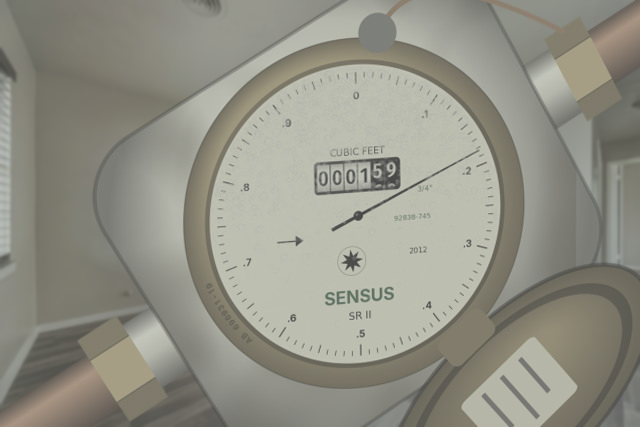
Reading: 159.18; ft³
